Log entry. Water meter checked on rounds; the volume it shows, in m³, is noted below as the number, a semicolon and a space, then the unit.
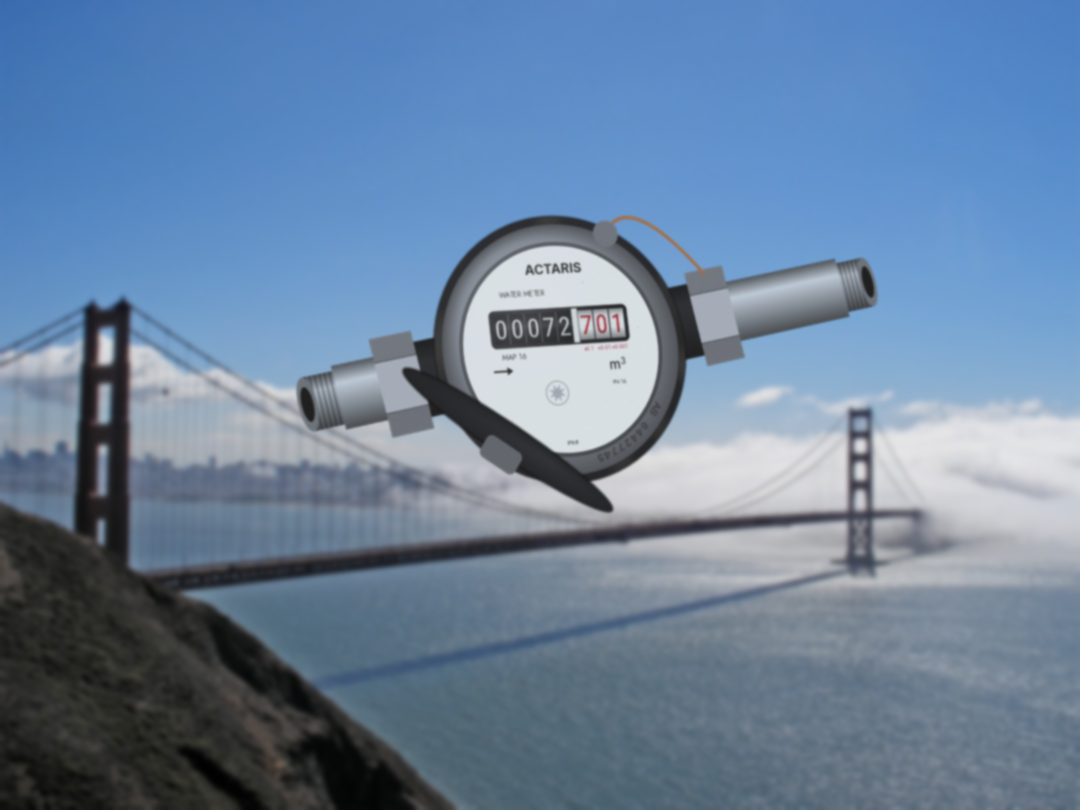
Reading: 72.701; m³
